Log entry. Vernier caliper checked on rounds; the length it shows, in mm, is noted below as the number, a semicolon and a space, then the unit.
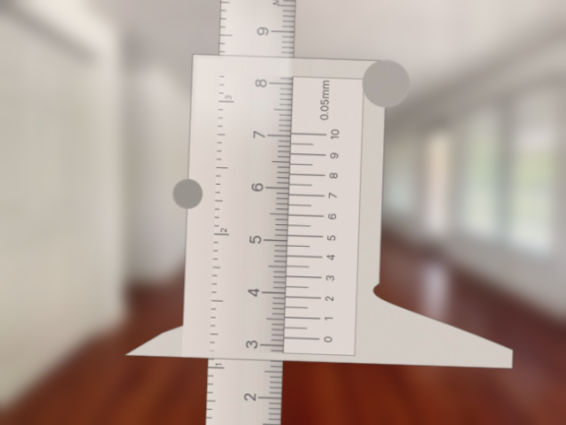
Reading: 31.5; mm
